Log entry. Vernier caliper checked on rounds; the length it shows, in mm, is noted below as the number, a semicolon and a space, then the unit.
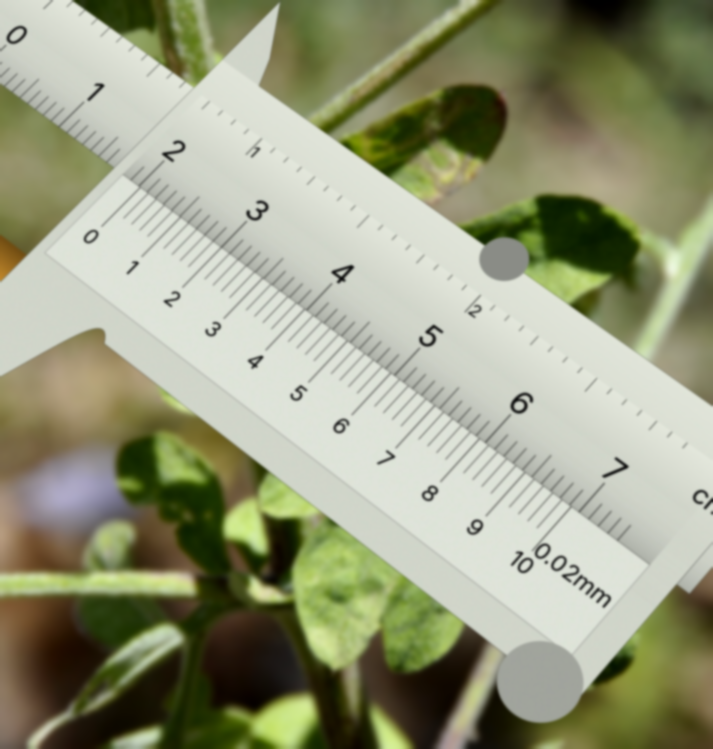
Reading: 20.2; mm
